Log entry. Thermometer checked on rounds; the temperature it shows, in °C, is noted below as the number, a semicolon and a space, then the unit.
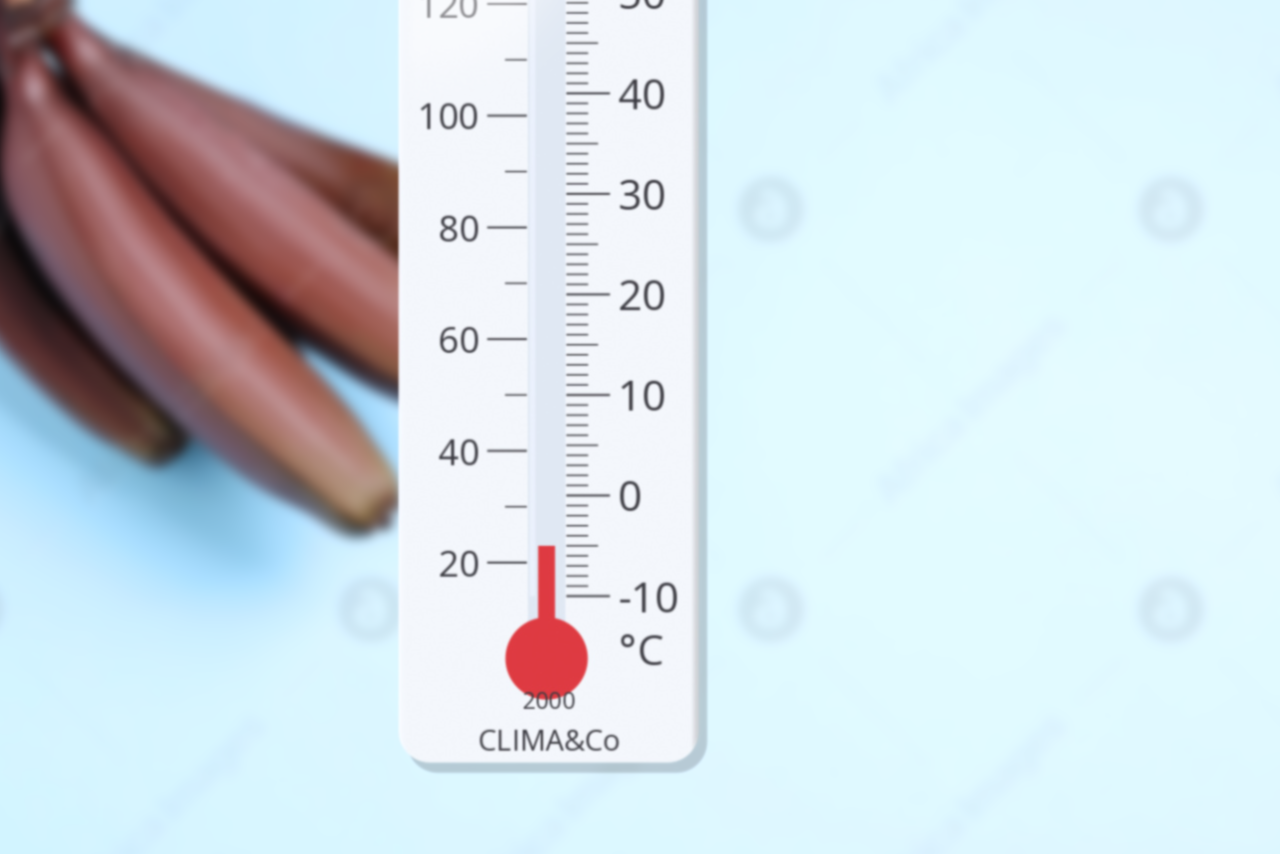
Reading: -5; °C
